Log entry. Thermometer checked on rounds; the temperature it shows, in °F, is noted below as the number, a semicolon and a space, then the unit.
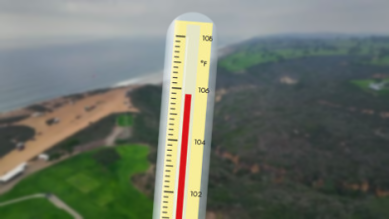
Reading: 105.8; °F
